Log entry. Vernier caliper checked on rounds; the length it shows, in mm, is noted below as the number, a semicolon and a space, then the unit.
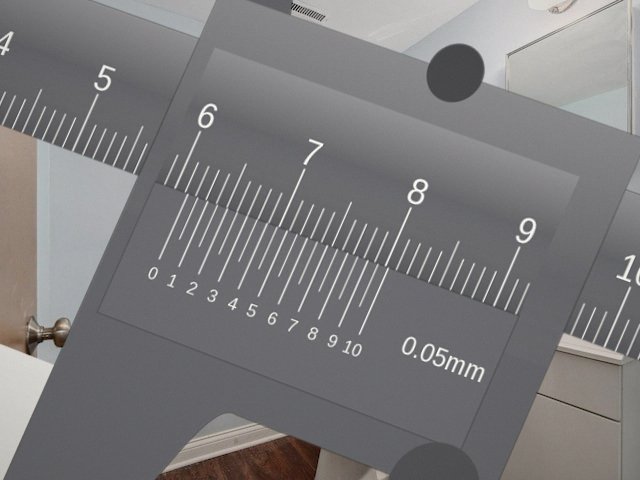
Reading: 61.3; mm
